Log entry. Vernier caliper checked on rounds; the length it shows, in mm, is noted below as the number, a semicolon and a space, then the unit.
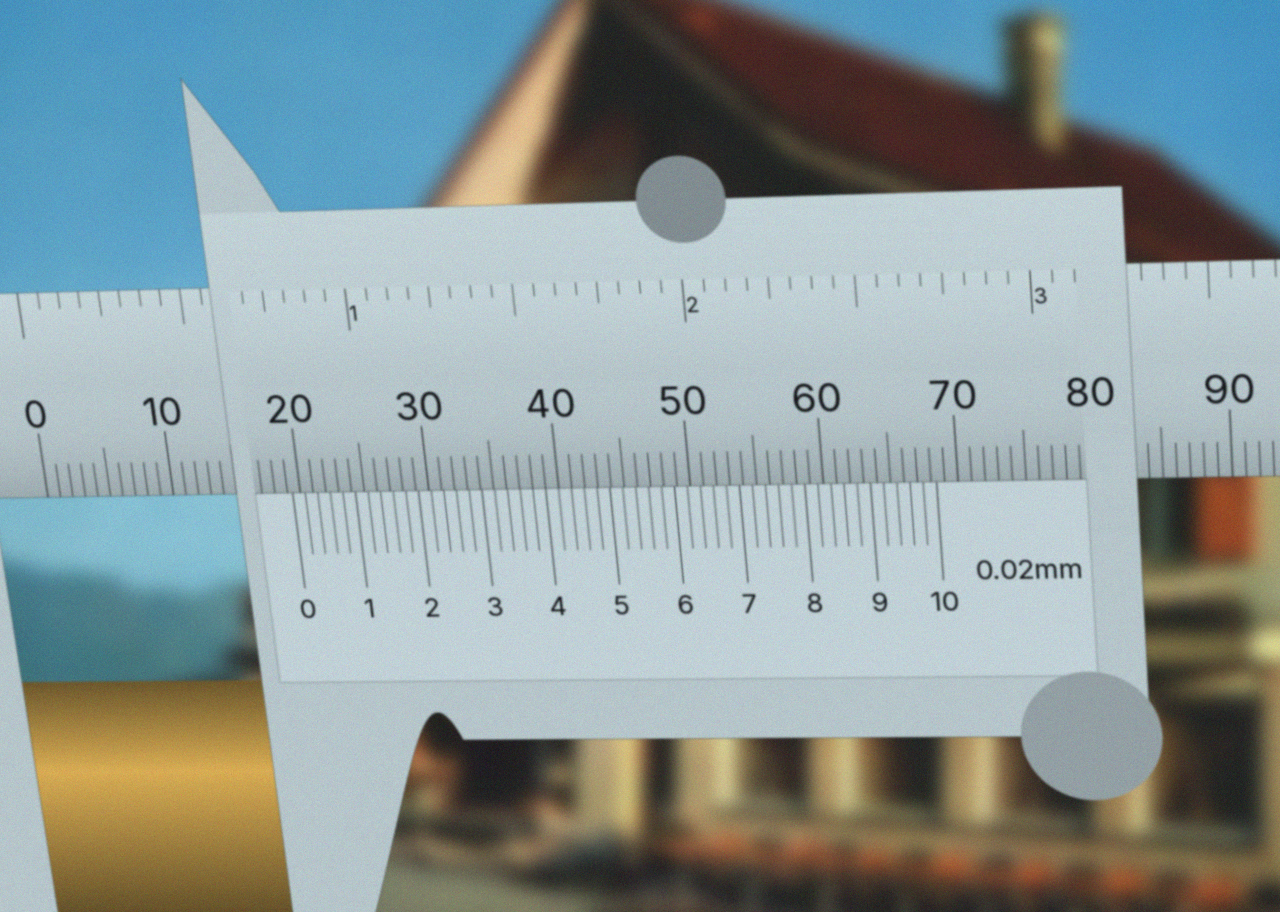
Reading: 19.4; mm
